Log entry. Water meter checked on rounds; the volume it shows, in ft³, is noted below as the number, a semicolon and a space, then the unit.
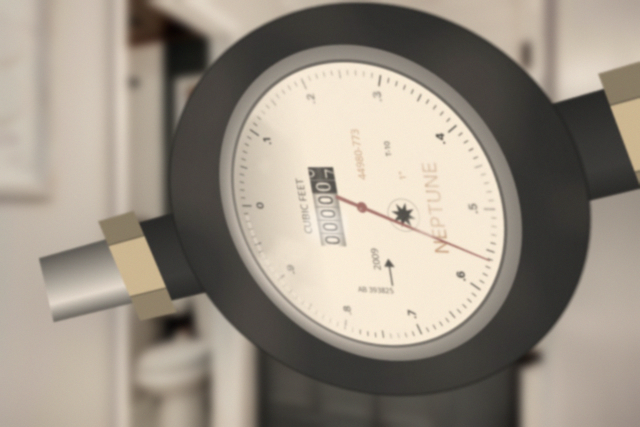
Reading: 6.56; ft³
